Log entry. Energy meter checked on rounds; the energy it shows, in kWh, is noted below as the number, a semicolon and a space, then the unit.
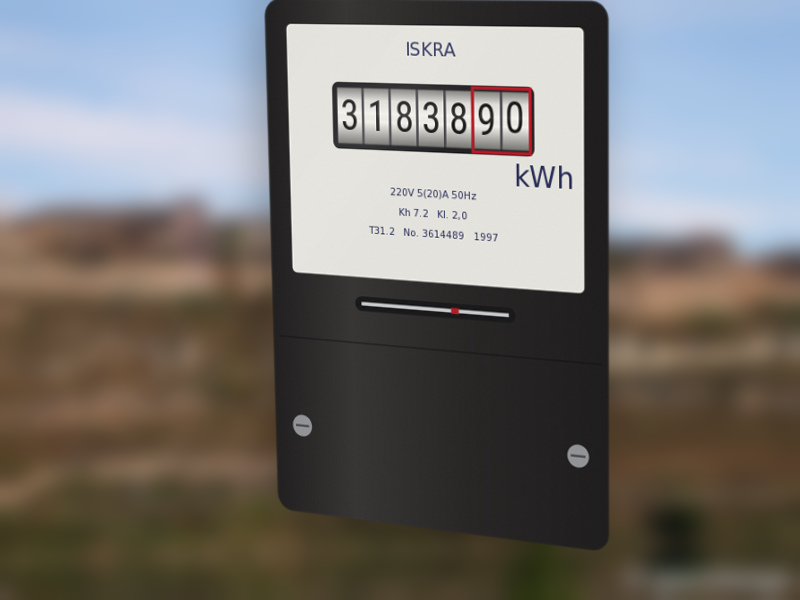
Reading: 31838.90; kWh
